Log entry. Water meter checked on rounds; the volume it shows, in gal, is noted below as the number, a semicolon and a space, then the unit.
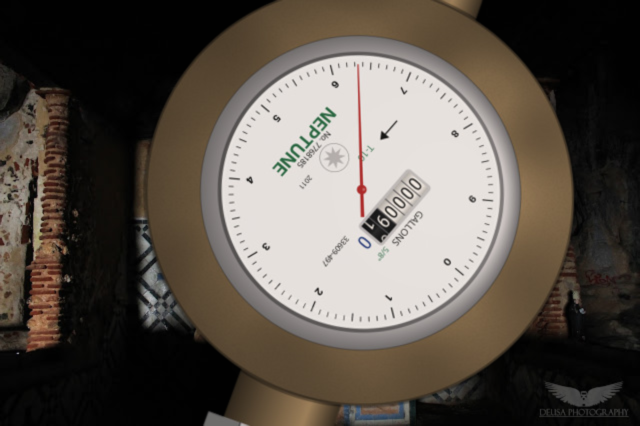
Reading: 906.3; gal
